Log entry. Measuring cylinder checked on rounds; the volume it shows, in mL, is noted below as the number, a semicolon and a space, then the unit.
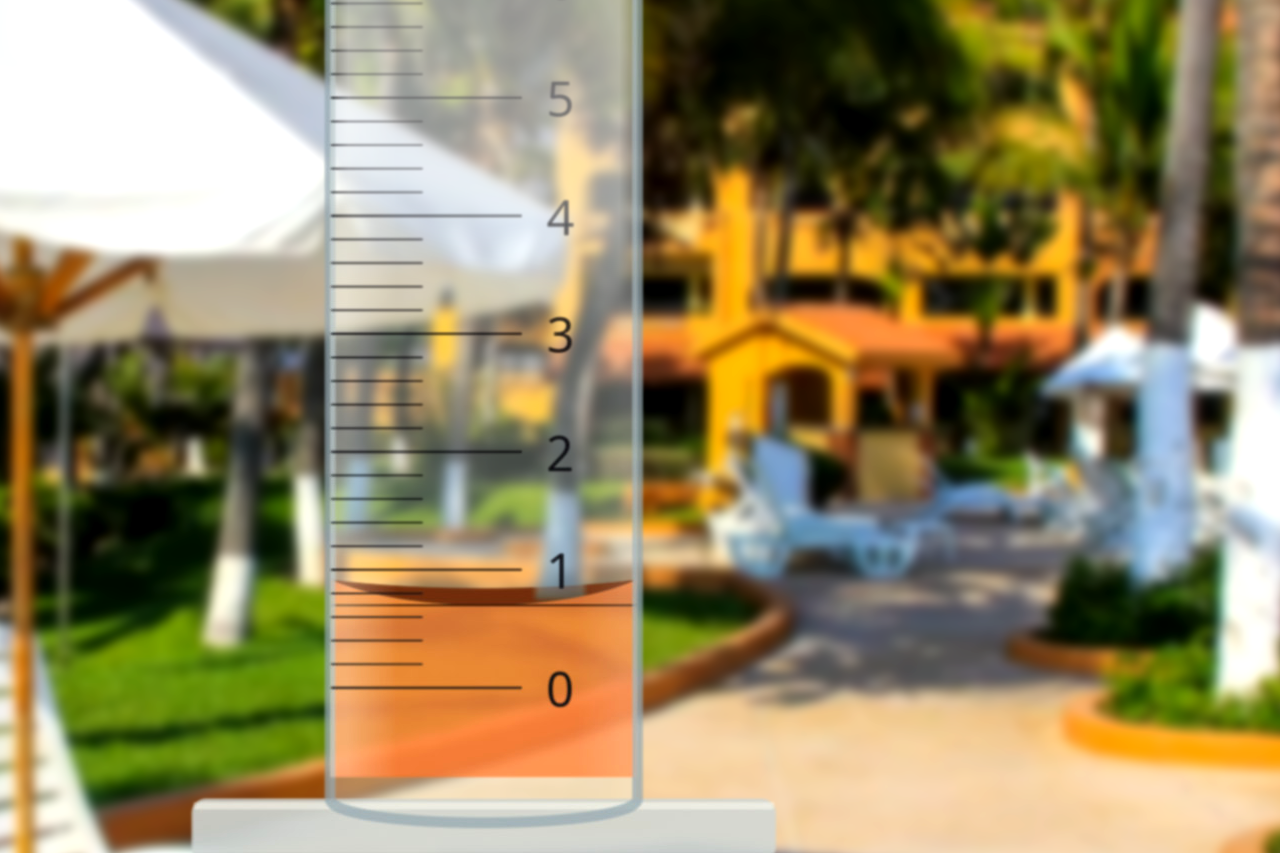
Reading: 0.7; mL
